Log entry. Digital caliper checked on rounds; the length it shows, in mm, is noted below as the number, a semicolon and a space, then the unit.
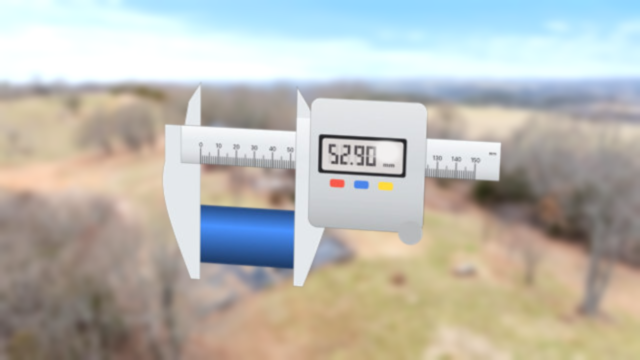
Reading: 52.90; mm
